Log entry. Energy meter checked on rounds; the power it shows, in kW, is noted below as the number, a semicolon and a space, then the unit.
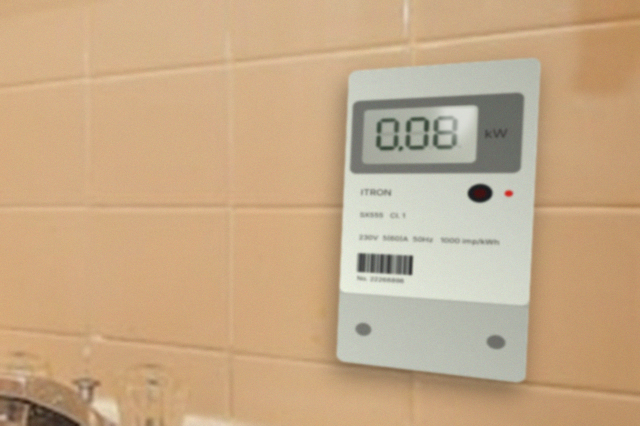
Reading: 0.08; kW
